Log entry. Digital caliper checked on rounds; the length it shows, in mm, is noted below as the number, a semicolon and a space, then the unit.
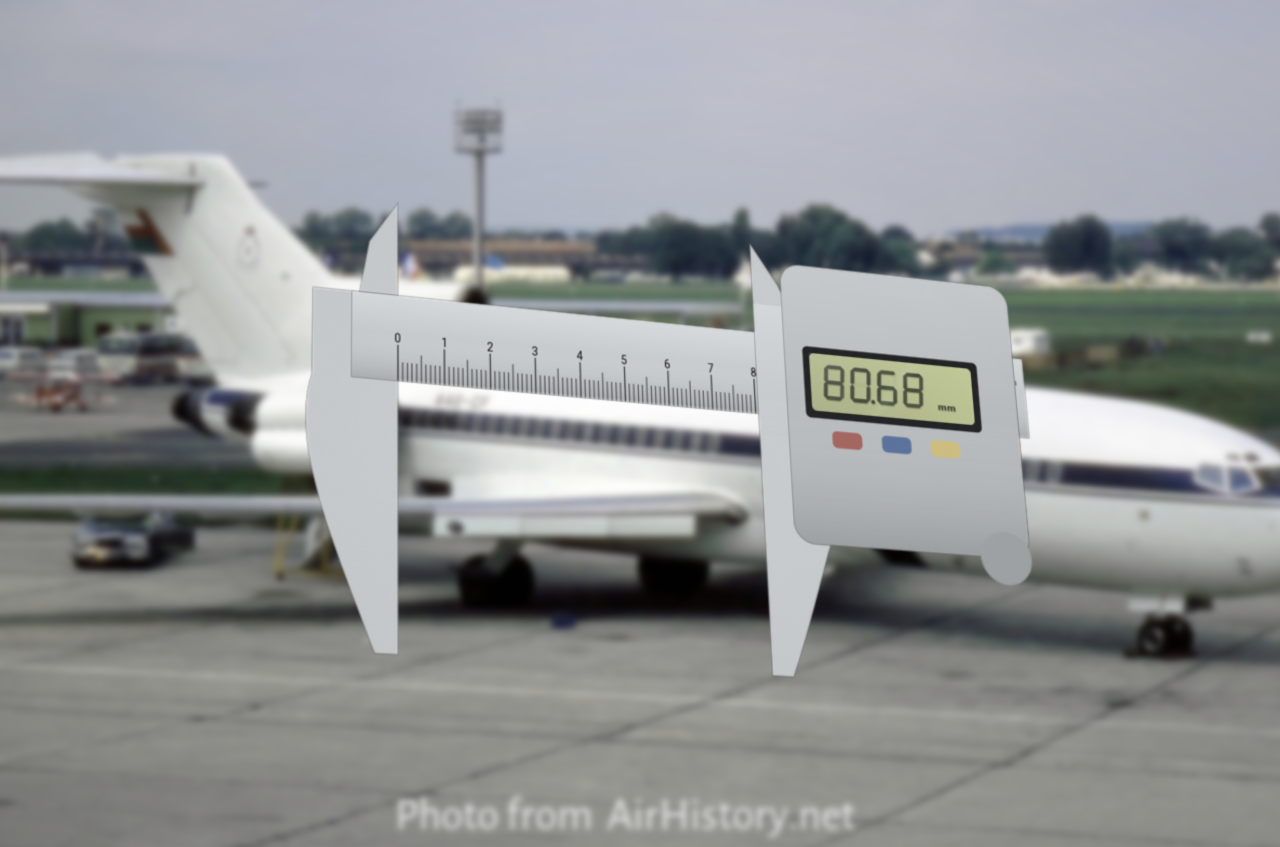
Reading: 80.68; mm
